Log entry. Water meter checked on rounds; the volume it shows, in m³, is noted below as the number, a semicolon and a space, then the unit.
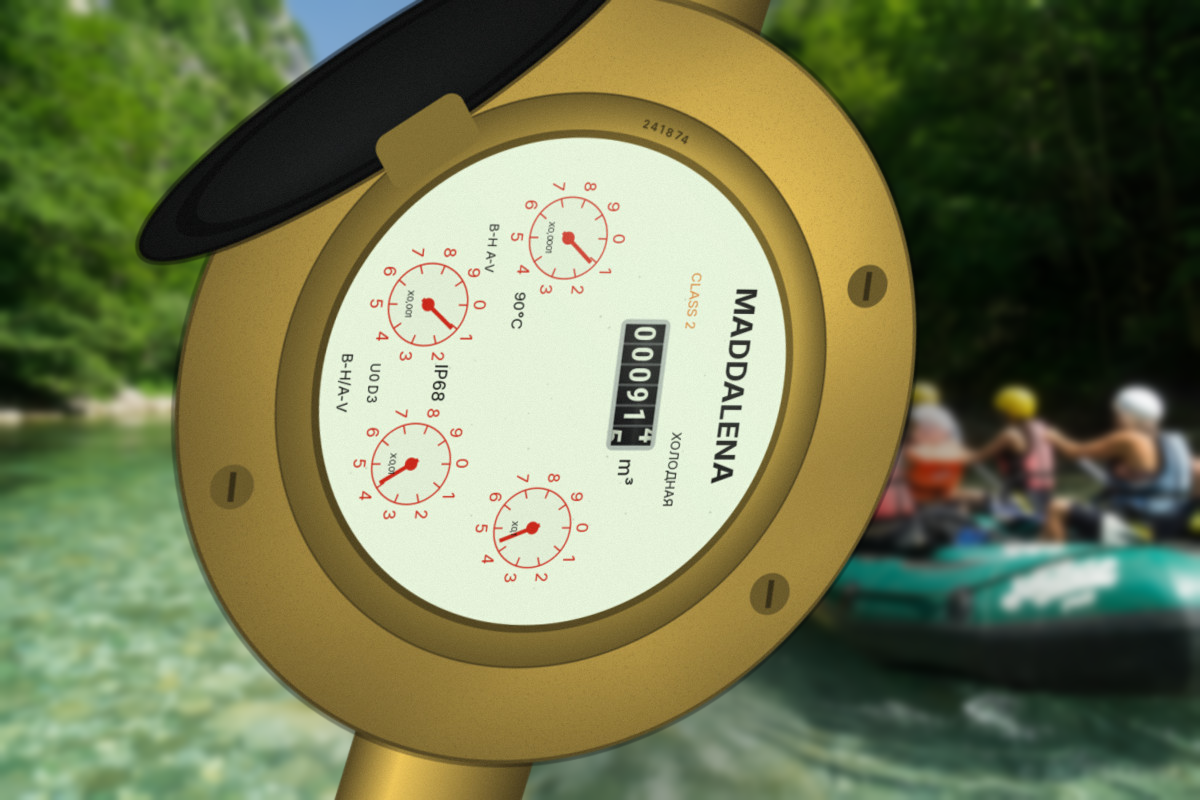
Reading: 914.4411; m³
